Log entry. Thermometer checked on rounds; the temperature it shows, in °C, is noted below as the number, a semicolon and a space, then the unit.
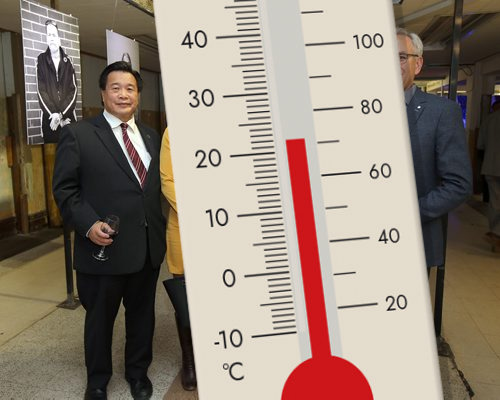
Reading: 22; °C
